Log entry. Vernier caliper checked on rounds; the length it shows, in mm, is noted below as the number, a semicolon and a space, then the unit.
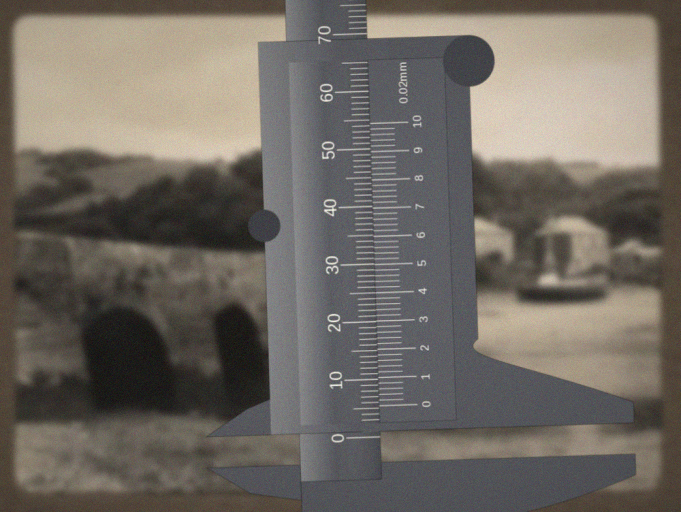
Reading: 5.4; mm
